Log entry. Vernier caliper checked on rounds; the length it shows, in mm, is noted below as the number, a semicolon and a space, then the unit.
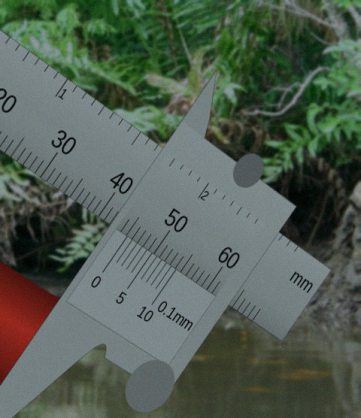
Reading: 45.2; mm
